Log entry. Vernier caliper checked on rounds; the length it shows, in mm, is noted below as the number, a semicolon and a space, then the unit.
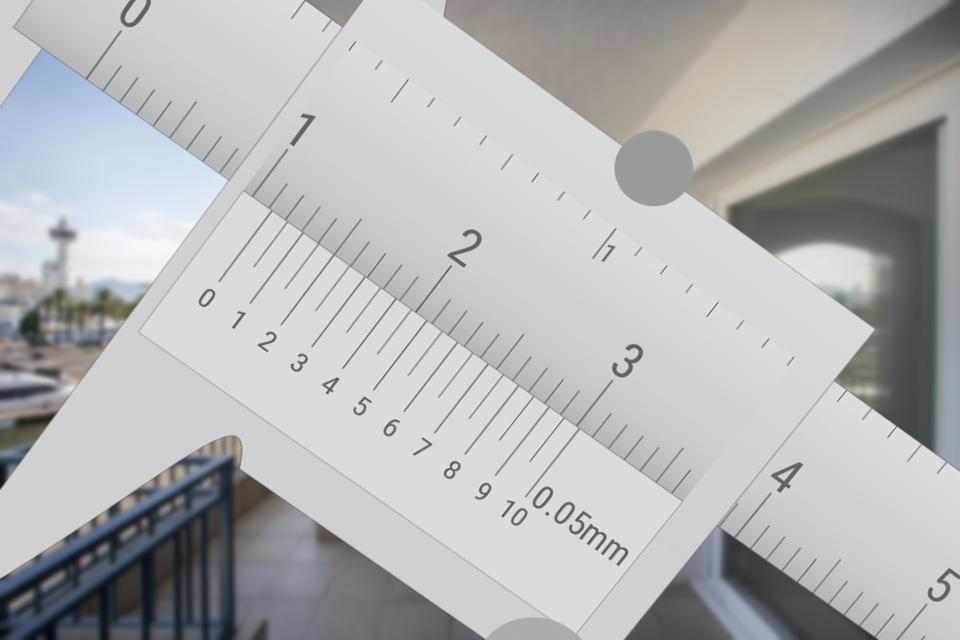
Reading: 11.2; mm
